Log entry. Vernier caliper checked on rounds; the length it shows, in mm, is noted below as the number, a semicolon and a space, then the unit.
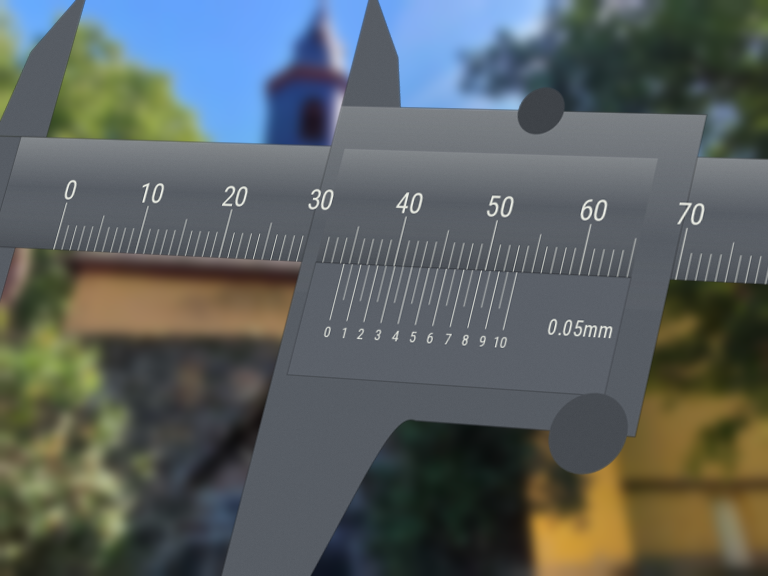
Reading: 34.4; mm
